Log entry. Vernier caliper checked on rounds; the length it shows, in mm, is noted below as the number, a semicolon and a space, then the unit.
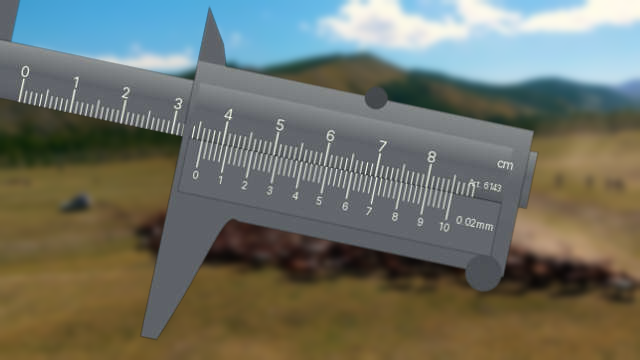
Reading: 36.0; mm
